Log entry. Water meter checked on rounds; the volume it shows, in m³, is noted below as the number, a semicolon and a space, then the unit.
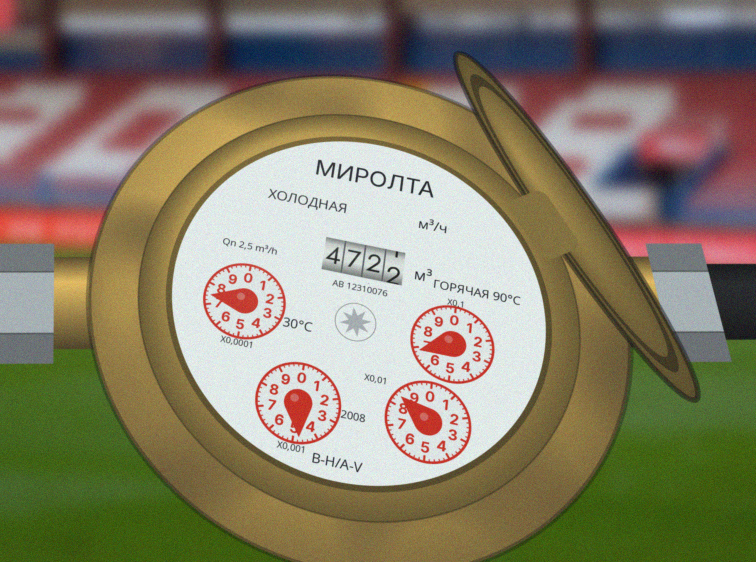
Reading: 4721.6847; m³
